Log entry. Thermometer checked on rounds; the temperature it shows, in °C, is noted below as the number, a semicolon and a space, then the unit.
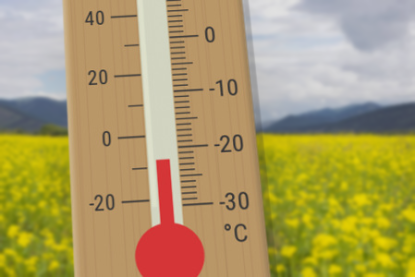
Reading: -22; °C
